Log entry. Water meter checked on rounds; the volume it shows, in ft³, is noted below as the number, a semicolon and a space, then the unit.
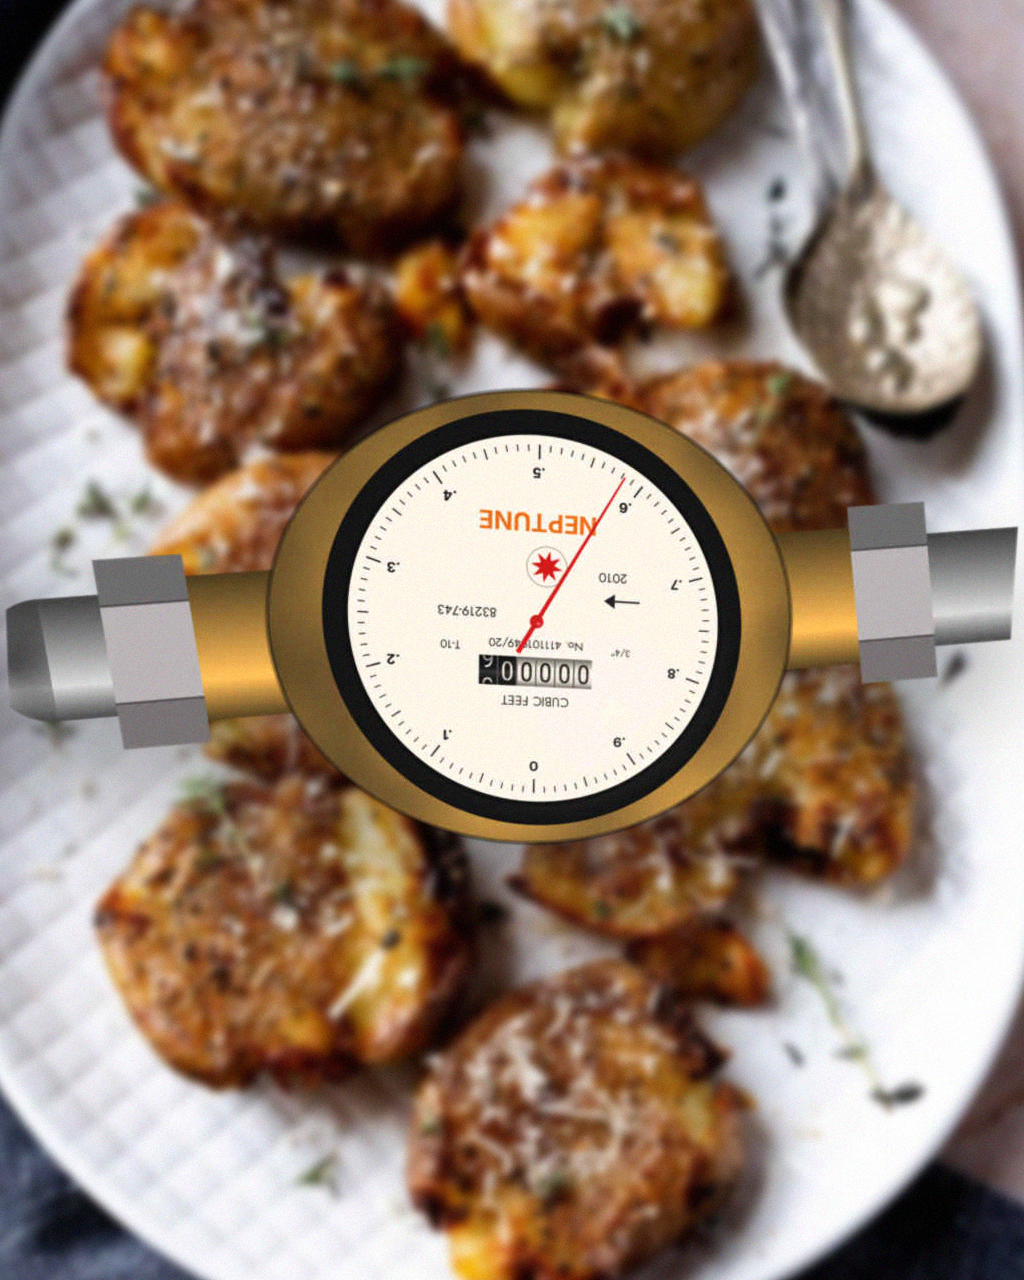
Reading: 5.58; ft³
